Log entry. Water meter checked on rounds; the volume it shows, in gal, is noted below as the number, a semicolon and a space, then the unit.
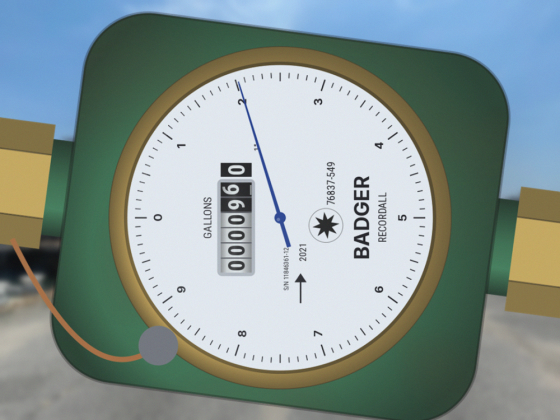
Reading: 962.0; gal
